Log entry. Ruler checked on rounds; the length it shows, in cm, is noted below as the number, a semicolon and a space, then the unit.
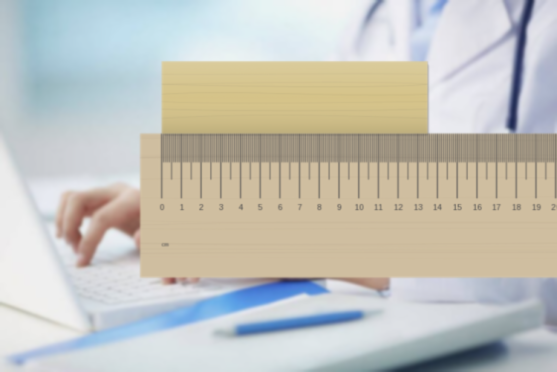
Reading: 13.5; cm
